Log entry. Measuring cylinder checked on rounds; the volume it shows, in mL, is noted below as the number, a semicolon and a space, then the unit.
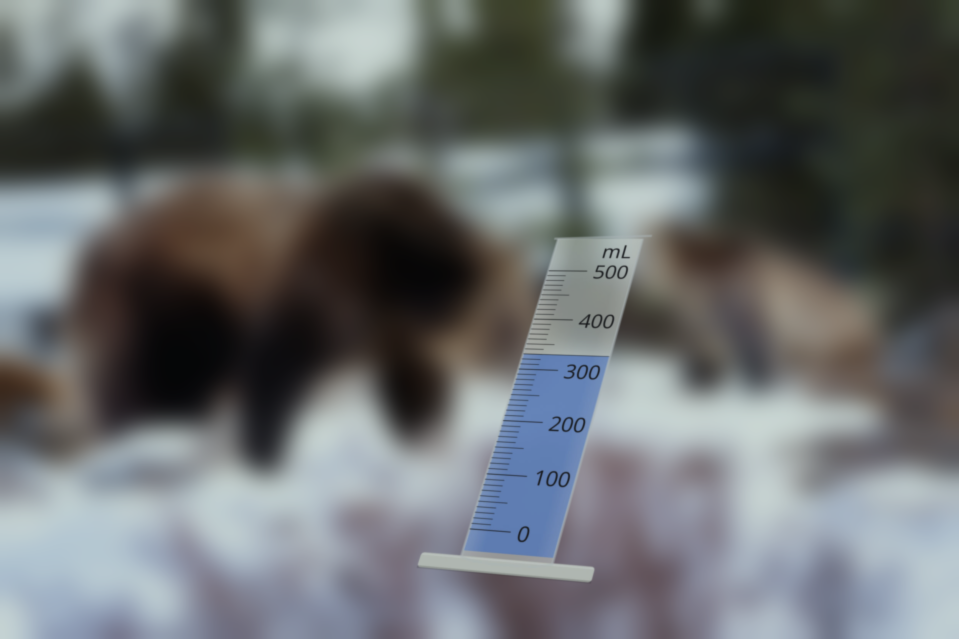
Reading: 330; mL
